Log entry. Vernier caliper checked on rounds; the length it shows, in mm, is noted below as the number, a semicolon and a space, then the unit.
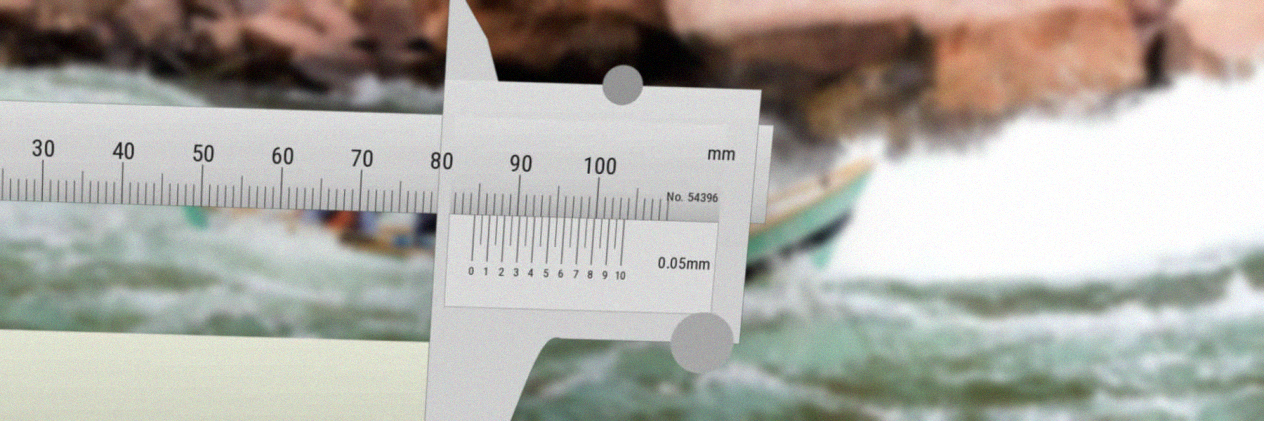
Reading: 84.6; mm
